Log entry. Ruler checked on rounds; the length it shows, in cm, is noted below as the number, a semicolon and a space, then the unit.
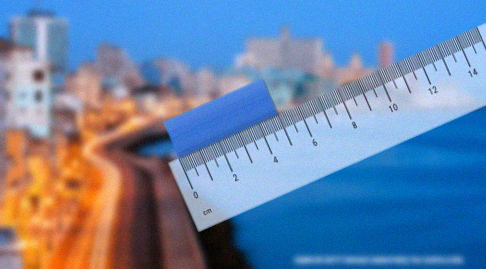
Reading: 5; cm
